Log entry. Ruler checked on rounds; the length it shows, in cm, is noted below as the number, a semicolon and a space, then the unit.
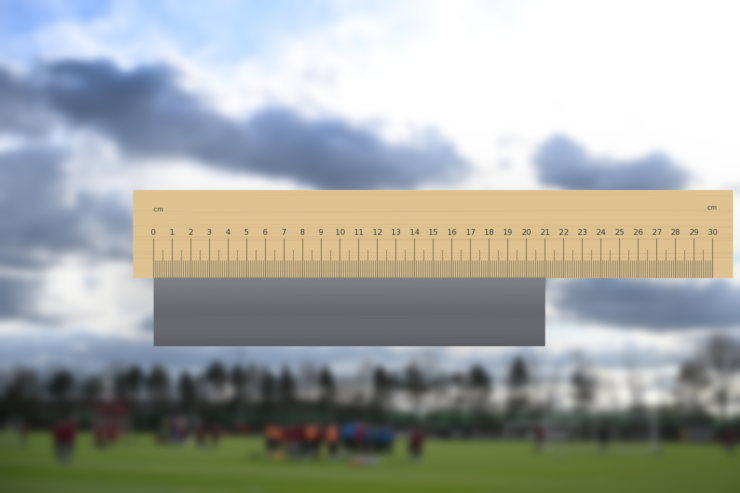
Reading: 21; cm
